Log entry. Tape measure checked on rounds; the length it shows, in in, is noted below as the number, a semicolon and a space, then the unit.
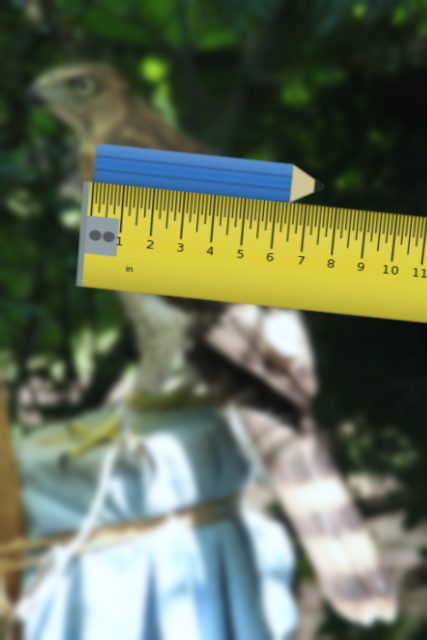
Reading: 7.5; in
